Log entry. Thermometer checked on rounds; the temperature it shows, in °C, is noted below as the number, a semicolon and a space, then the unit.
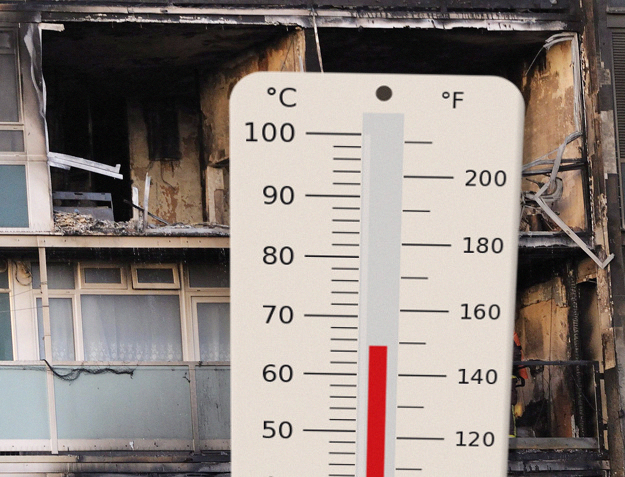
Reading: 65; °C
